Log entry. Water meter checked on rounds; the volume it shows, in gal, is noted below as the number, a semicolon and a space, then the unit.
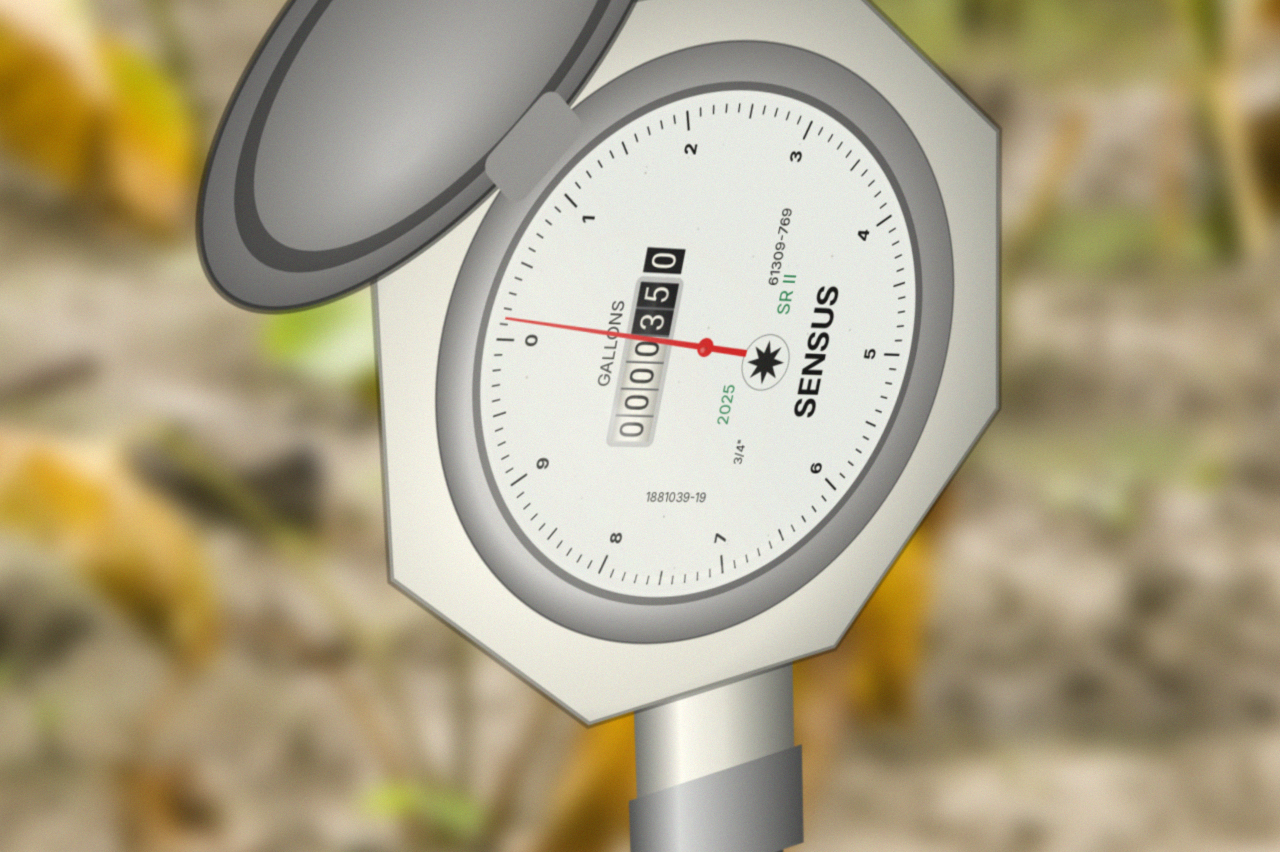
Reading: 350.1; gal
